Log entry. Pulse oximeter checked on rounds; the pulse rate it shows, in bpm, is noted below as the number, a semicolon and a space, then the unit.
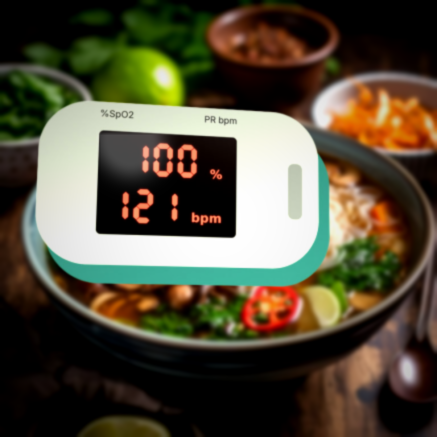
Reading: 121; bpm
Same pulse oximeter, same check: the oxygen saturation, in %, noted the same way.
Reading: 100; %
